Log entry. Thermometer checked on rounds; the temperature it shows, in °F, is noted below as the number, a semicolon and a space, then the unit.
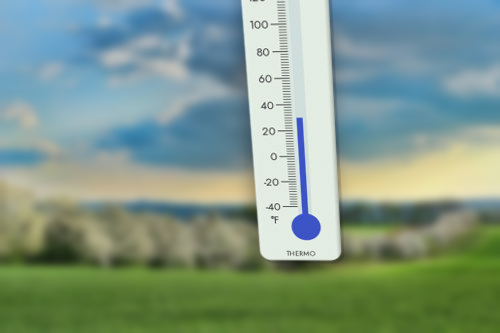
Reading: 30; °F
